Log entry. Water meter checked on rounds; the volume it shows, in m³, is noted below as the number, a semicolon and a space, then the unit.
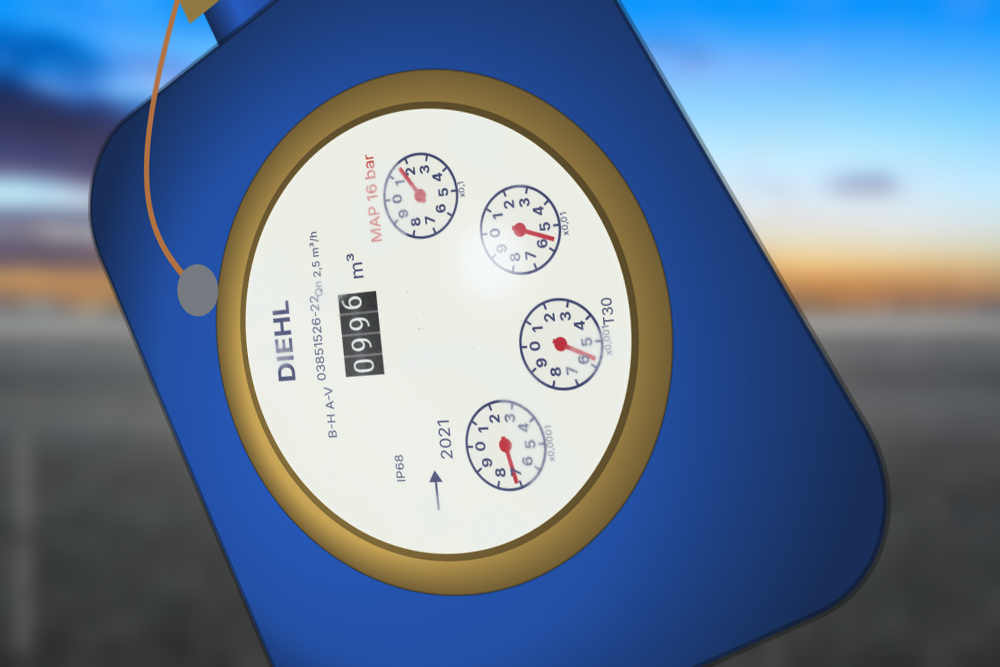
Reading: 996.1557; m³
